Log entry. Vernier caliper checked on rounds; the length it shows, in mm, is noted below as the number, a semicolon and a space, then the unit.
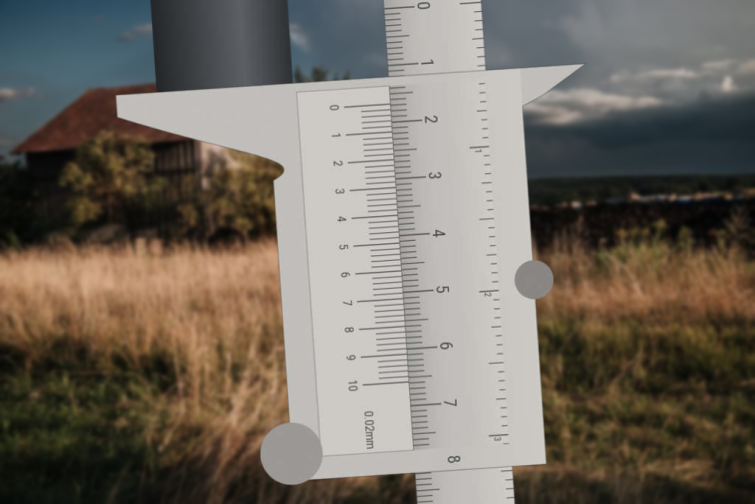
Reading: 16.8; mm
